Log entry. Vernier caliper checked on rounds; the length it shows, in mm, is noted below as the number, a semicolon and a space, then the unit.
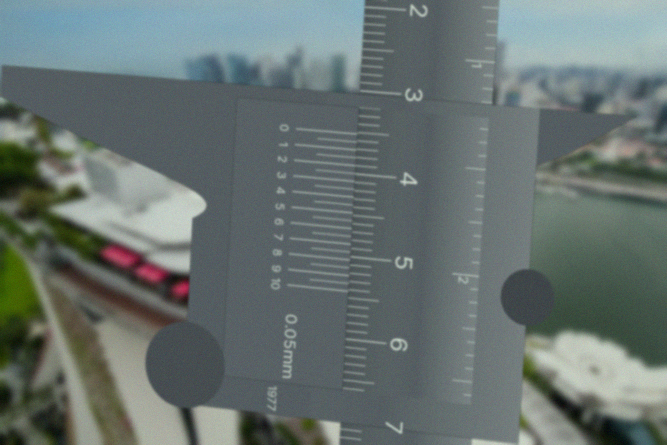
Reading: 35.2; mm
